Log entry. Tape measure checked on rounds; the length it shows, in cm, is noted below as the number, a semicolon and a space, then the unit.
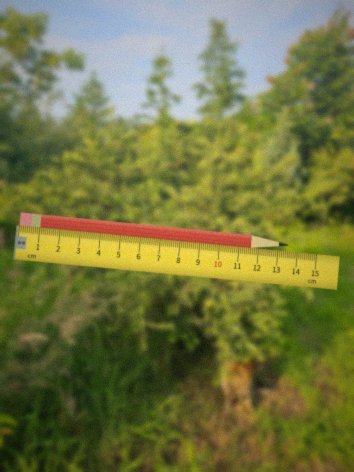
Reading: 13.5; cm
